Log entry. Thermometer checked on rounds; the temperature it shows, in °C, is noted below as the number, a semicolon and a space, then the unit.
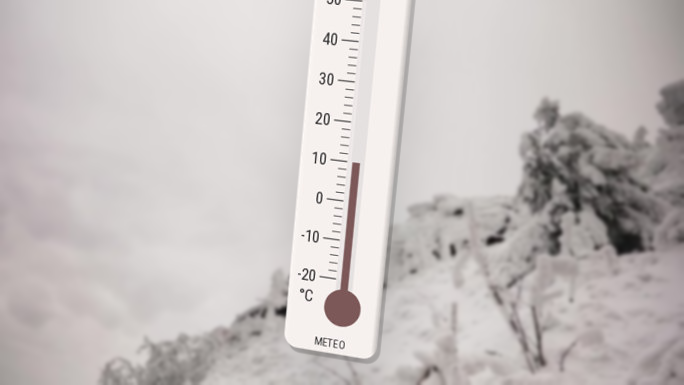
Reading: 10; °C
